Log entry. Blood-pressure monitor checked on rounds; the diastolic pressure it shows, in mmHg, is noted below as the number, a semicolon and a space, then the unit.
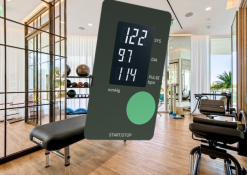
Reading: 97; mmHg
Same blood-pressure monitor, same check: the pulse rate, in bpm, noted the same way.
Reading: 114; bpm
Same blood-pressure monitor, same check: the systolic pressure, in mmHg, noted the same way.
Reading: 122; mmHg
